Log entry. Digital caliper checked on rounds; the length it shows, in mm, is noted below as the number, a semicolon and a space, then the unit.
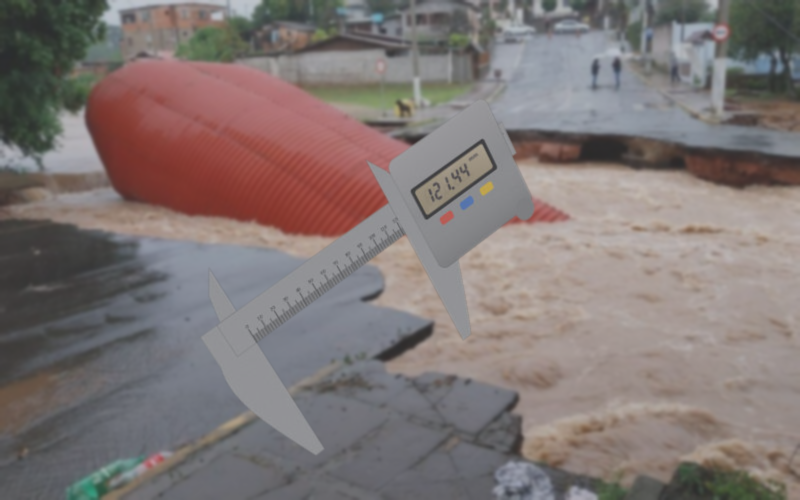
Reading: 121.44; mm
